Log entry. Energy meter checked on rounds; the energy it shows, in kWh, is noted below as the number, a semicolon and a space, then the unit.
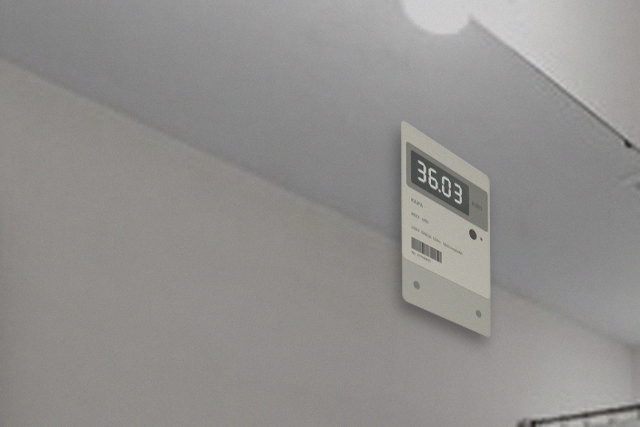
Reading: 36.03; kWh
